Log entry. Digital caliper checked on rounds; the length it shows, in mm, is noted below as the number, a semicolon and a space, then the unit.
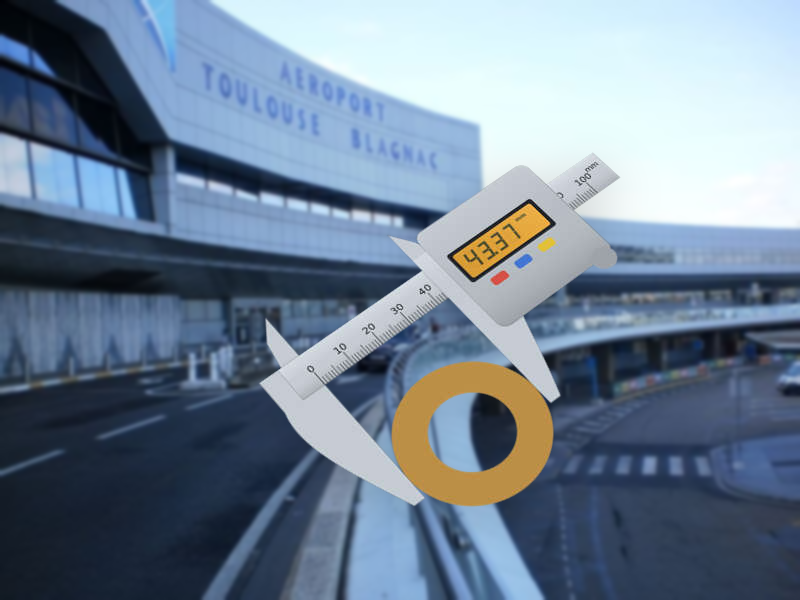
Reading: 43.37; mm
